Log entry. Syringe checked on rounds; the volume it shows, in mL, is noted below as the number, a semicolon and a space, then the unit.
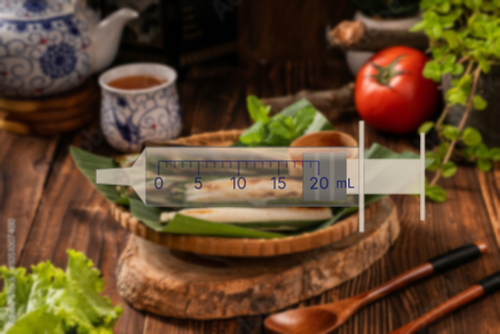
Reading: 18; mL
